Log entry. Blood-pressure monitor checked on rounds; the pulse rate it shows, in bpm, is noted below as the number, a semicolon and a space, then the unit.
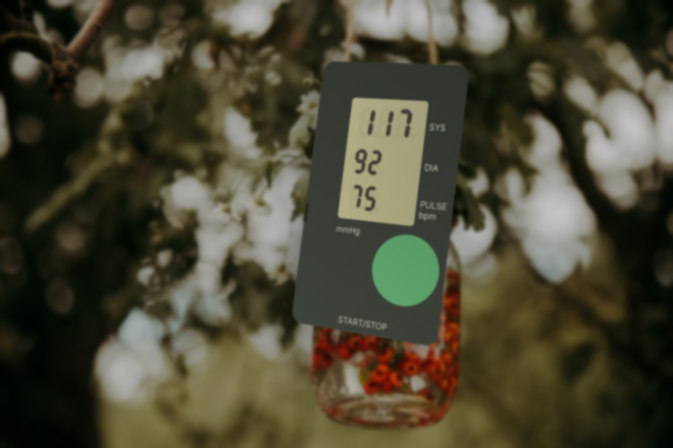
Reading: 75; bpm
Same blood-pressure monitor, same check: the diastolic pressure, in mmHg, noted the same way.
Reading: 92; mmHg
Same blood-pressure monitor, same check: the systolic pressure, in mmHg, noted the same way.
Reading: 117; mmHg
